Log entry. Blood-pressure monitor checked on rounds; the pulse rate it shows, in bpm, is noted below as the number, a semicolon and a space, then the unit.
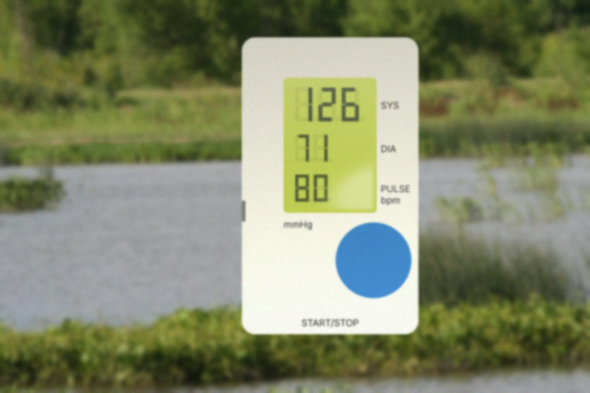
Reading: 80; bpm
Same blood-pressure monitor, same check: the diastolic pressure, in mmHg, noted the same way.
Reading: 71; mmHg
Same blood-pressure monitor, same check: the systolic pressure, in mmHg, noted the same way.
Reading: 126; mmHg
